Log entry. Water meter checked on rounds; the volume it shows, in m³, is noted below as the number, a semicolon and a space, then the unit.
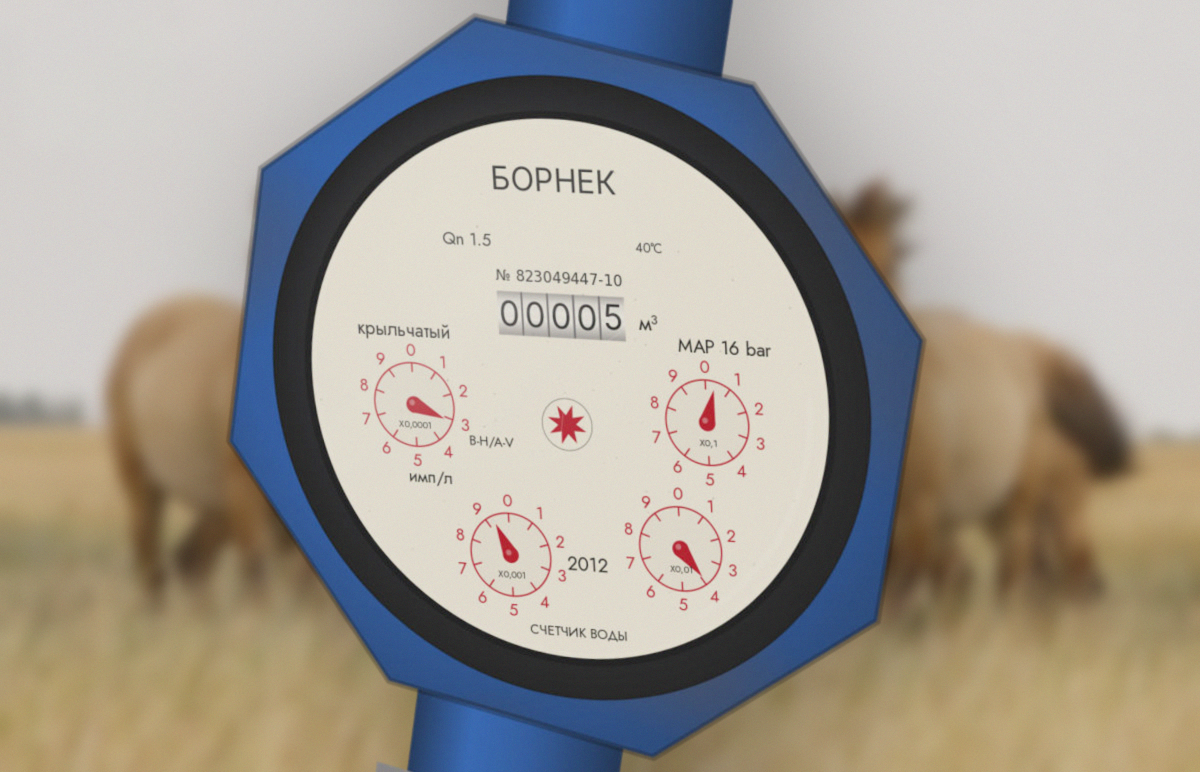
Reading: 5.0393; m³
